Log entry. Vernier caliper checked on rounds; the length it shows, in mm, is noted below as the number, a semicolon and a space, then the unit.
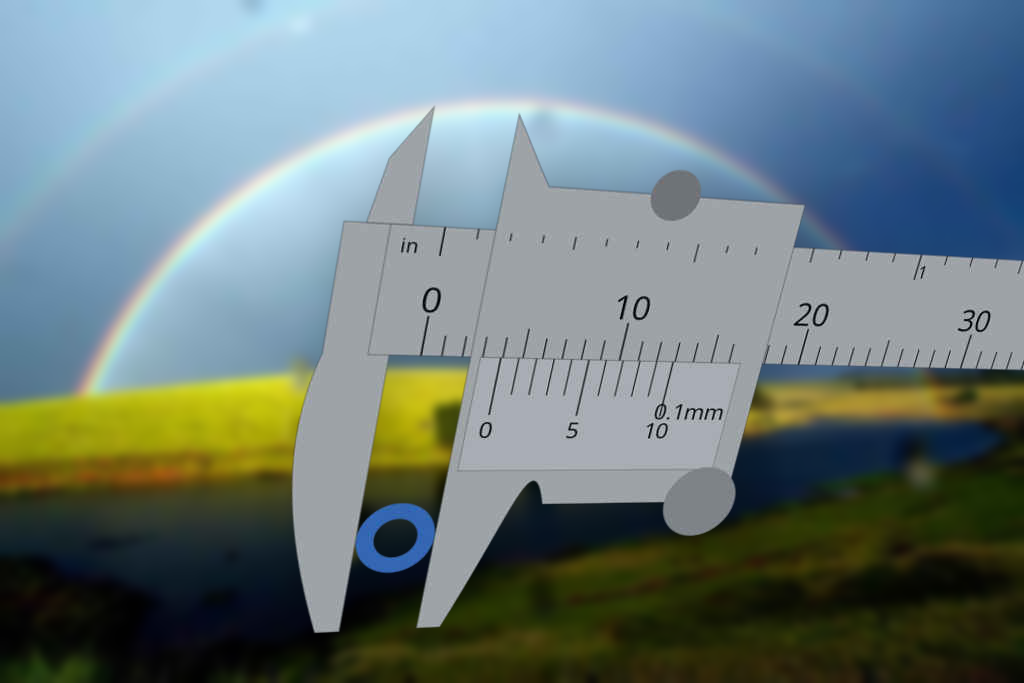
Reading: 3.9; mm
